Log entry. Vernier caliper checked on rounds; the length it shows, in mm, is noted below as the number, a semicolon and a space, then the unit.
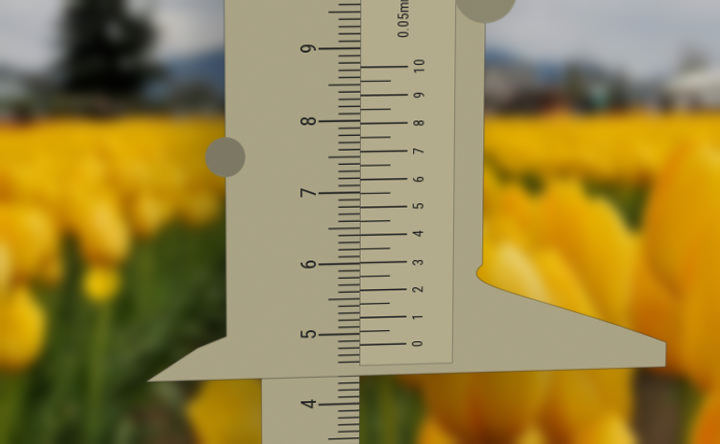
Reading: 48.4; mm
